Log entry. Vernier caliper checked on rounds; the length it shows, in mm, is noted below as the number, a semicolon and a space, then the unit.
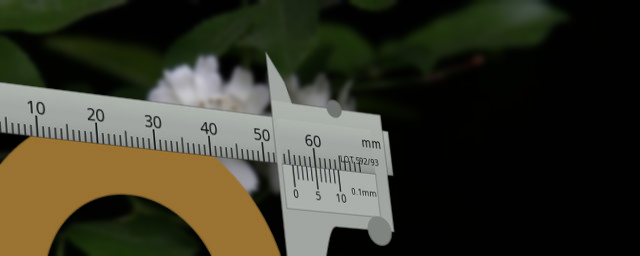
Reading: 55.5; mm
